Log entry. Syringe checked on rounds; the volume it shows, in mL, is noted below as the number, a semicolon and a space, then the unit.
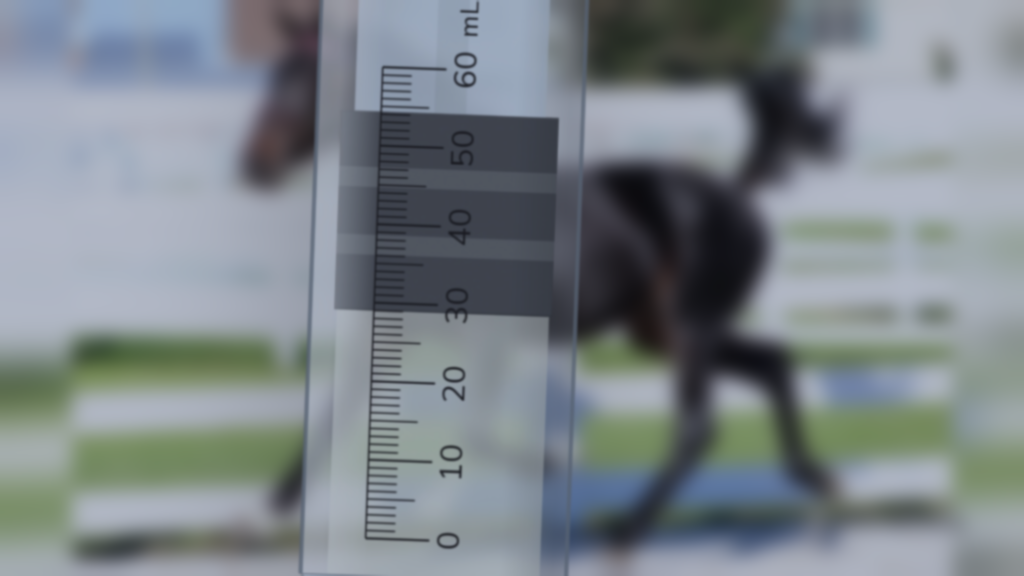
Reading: 29; mL
